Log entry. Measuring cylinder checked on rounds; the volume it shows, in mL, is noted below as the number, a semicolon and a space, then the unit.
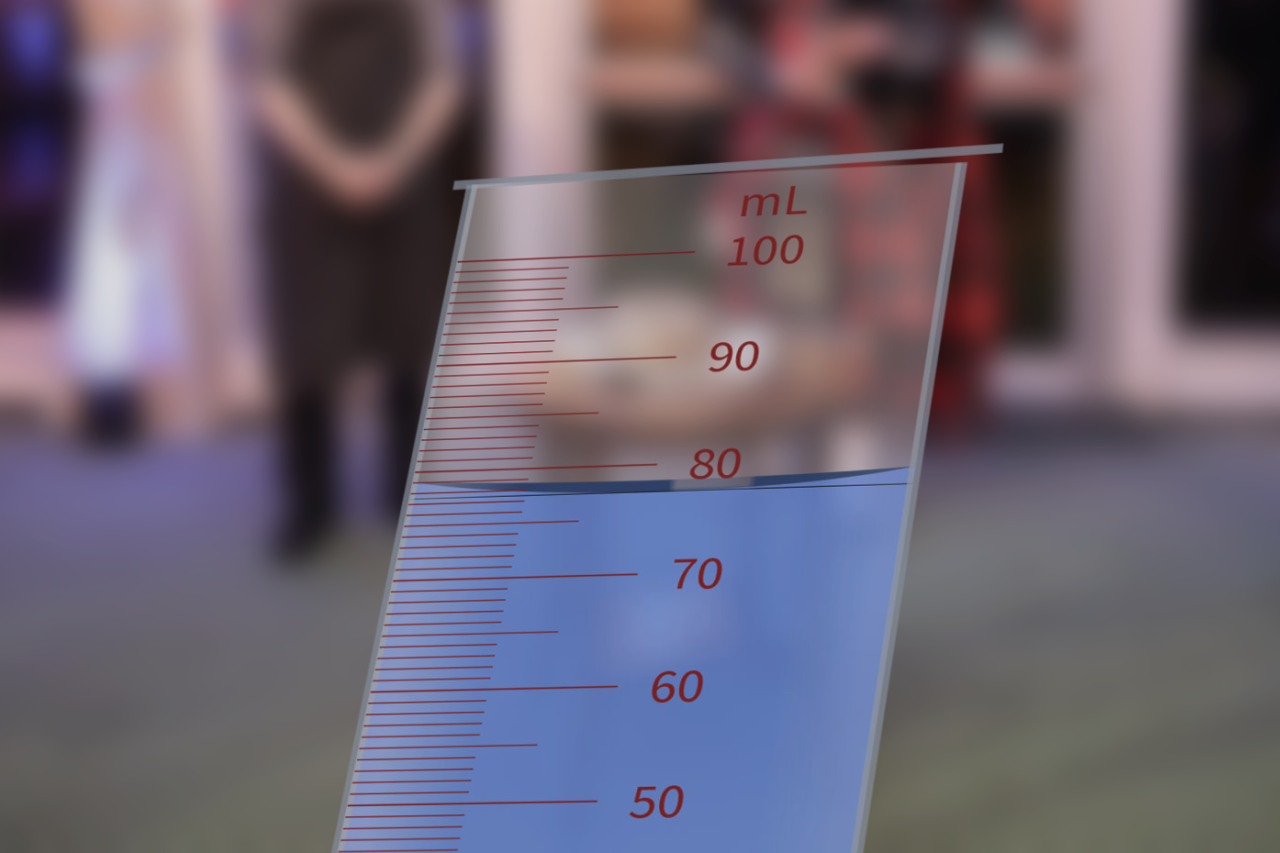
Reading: 77.5; mL
